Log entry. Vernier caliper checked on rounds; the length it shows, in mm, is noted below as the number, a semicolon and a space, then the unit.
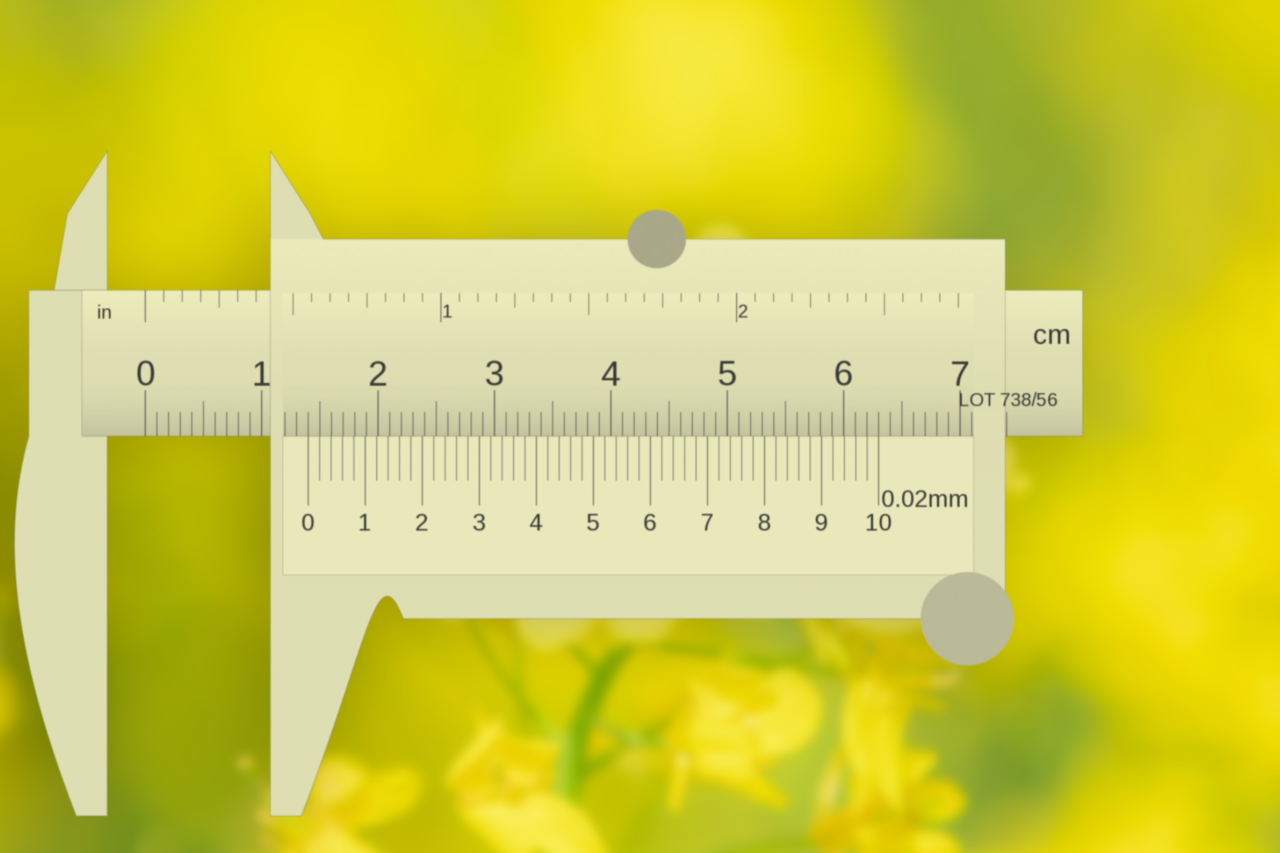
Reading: 14.0; mm
